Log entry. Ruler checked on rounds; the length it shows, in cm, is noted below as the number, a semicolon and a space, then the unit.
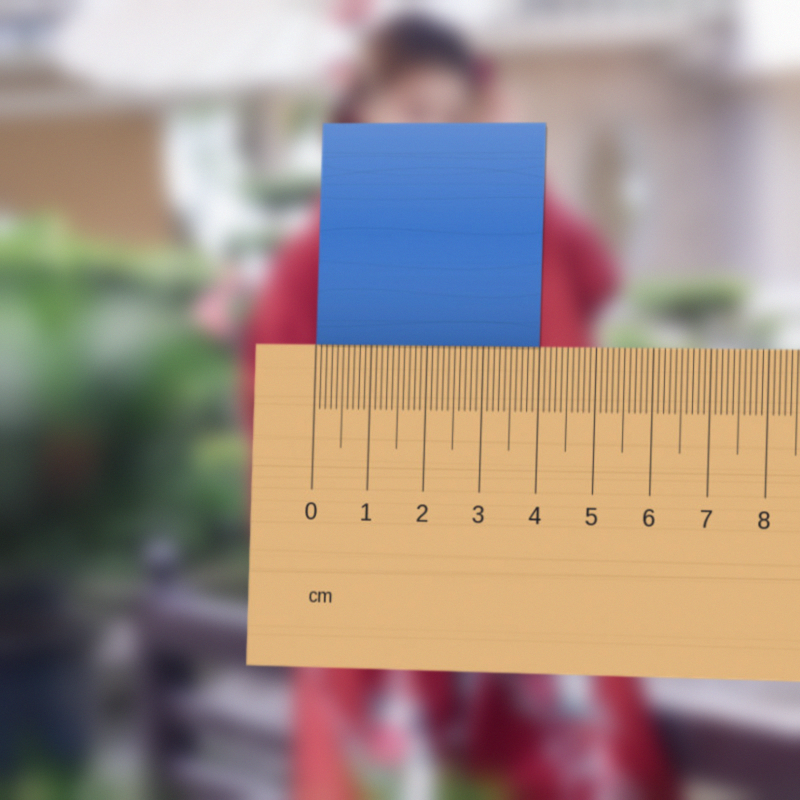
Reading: 4; cm
